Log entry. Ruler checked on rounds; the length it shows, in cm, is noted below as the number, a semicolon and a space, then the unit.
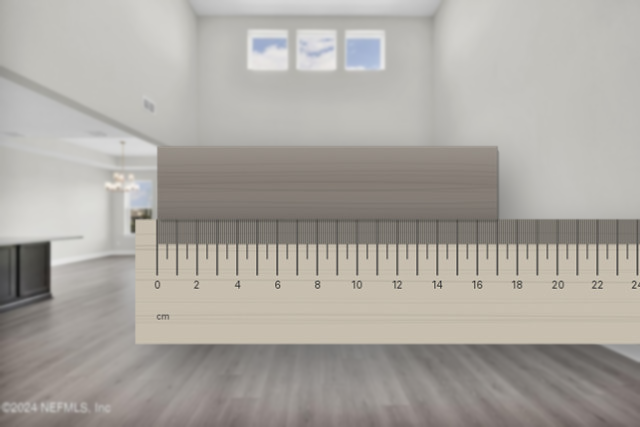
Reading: 17; cm
